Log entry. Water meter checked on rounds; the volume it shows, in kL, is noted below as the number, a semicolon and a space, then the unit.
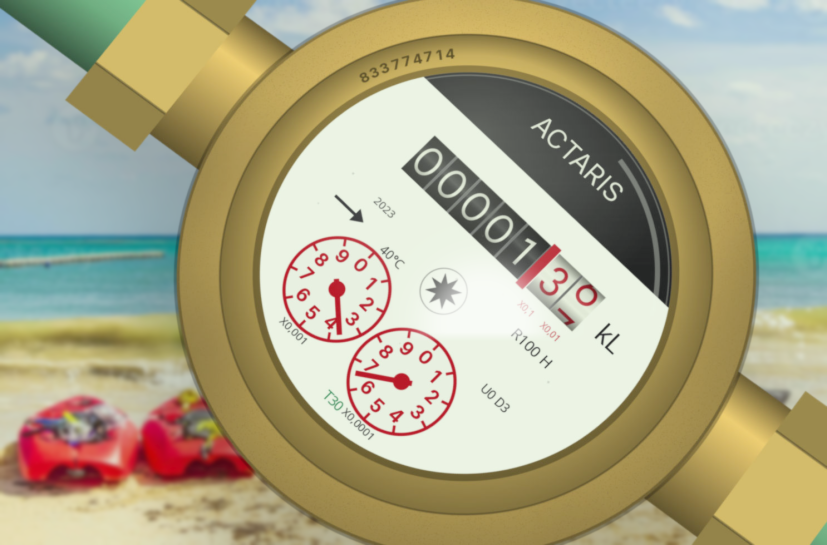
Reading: 1.3636; kL
